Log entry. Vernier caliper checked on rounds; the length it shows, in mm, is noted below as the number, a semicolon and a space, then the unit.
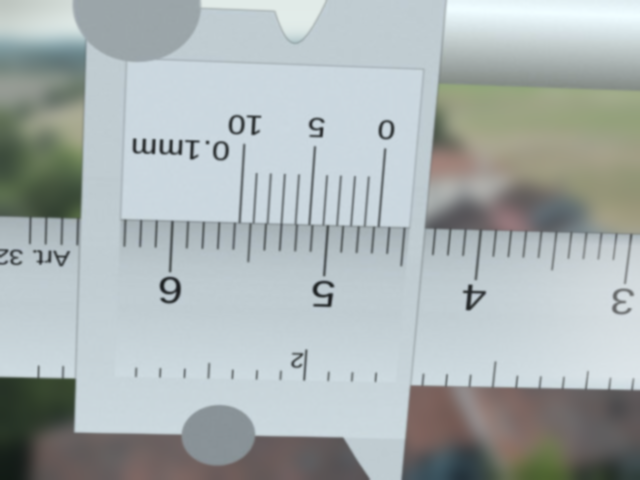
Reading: 46.7; mm
